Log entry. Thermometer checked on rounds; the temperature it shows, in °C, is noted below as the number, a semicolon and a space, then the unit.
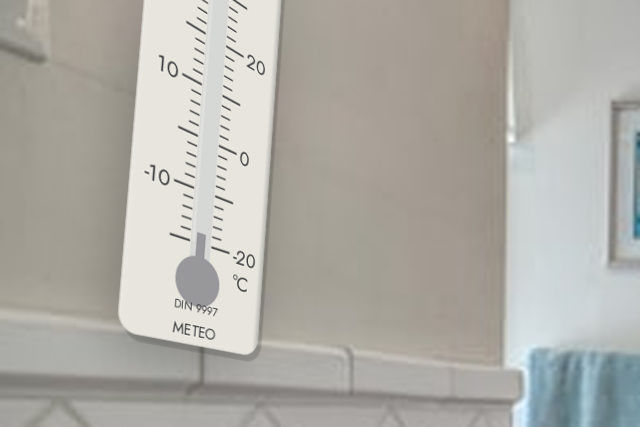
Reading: -18; °C
